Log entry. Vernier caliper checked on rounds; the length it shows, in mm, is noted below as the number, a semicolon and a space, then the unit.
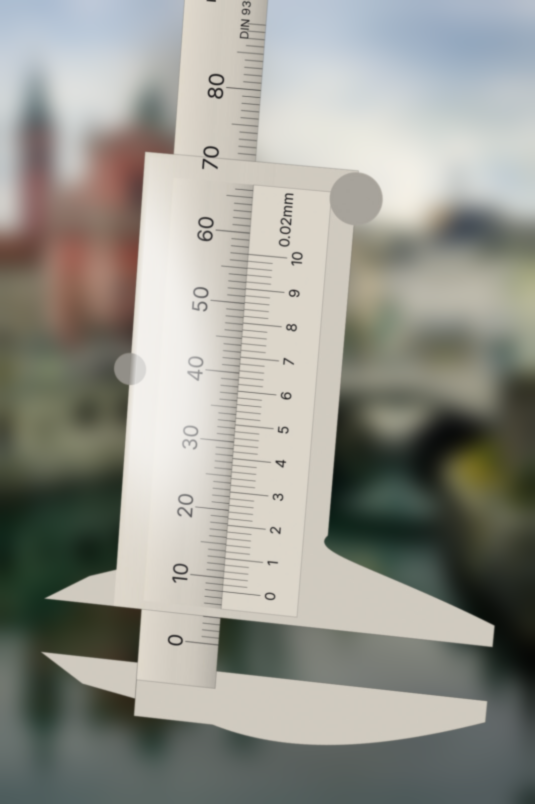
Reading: 8.0; mm
